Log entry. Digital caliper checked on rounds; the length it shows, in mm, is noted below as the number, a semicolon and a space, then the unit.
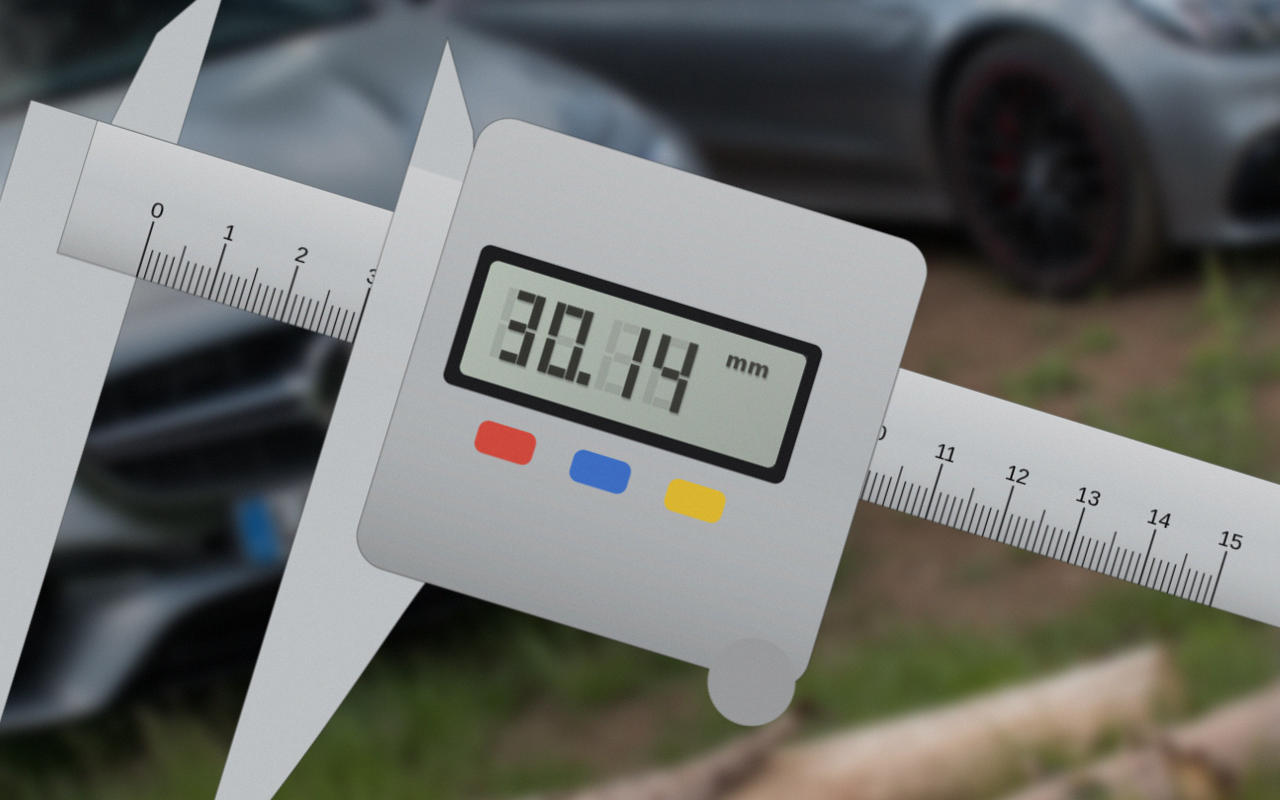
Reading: 30.14; mm
